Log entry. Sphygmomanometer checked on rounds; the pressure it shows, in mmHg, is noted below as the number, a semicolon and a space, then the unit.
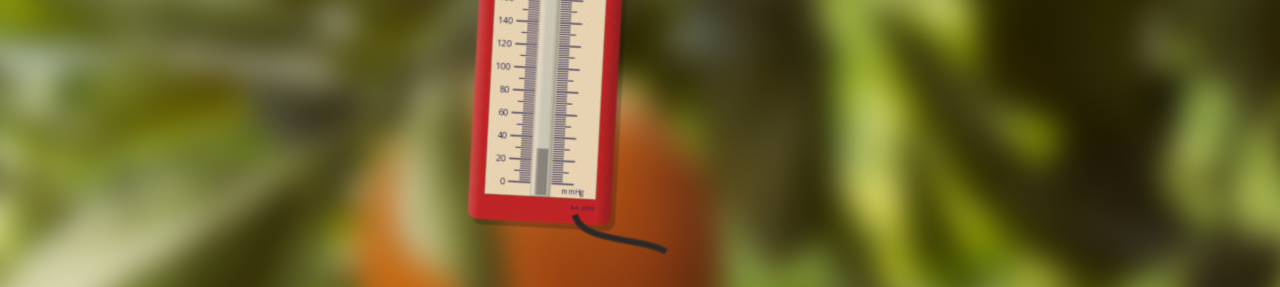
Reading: 30; mmHg
